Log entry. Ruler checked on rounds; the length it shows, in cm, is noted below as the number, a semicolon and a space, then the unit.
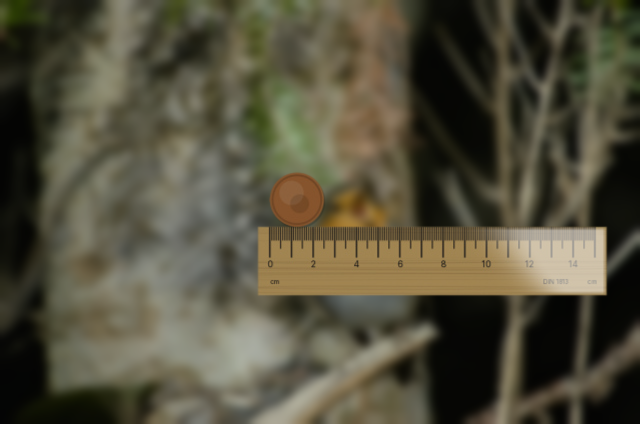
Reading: 2.5; cm
